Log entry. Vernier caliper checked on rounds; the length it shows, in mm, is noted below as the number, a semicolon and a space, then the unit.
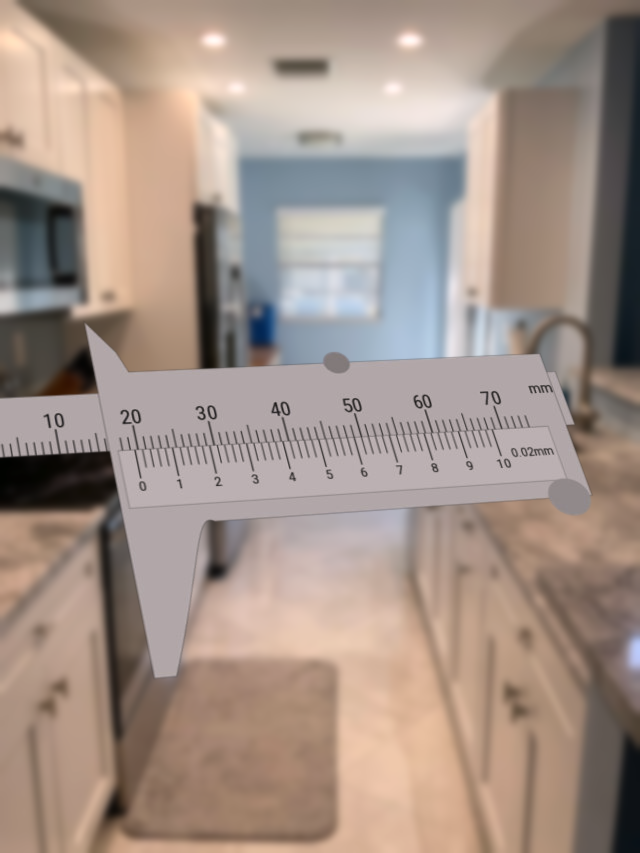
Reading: 19.6; mm
